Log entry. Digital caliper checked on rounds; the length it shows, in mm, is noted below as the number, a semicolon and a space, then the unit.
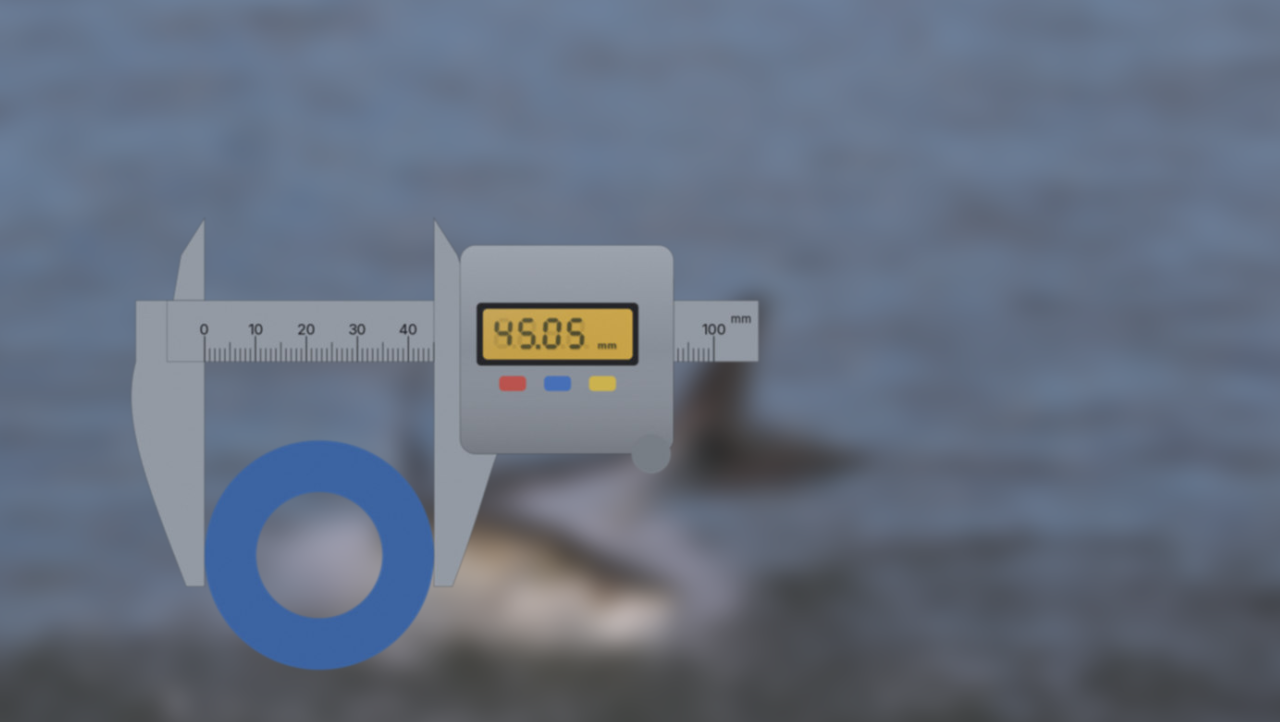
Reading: 45.05; mm
